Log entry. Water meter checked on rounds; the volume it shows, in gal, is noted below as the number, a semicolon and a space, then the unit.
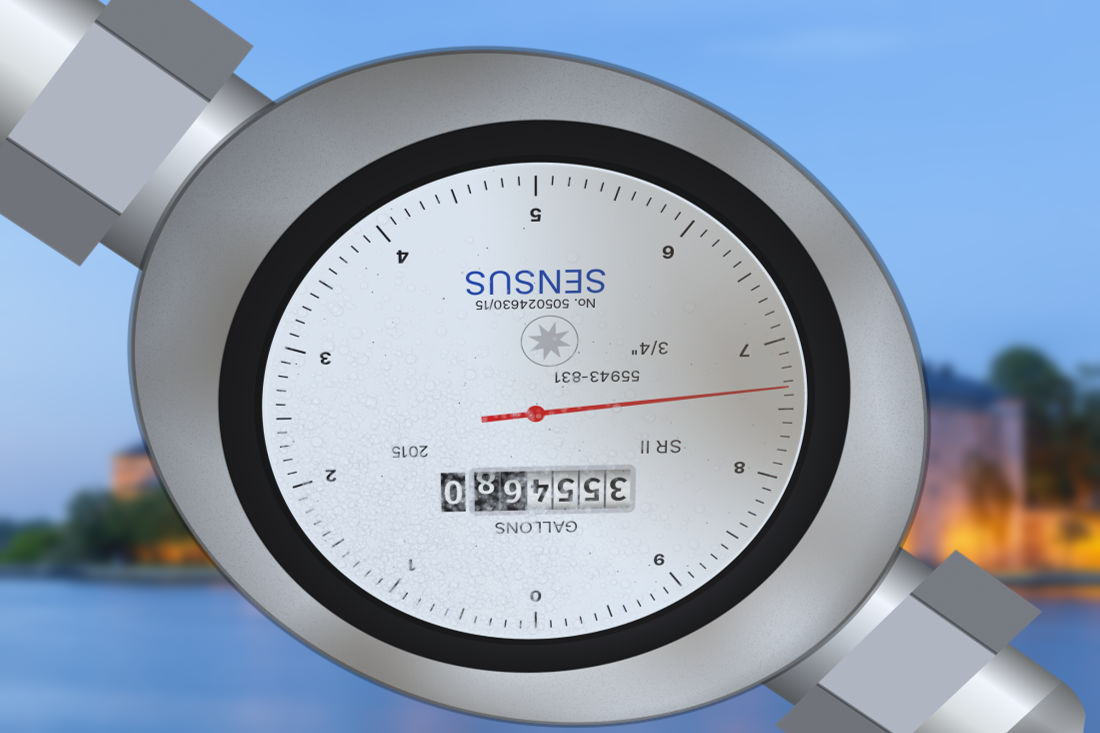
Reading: 3554677.3; gal
